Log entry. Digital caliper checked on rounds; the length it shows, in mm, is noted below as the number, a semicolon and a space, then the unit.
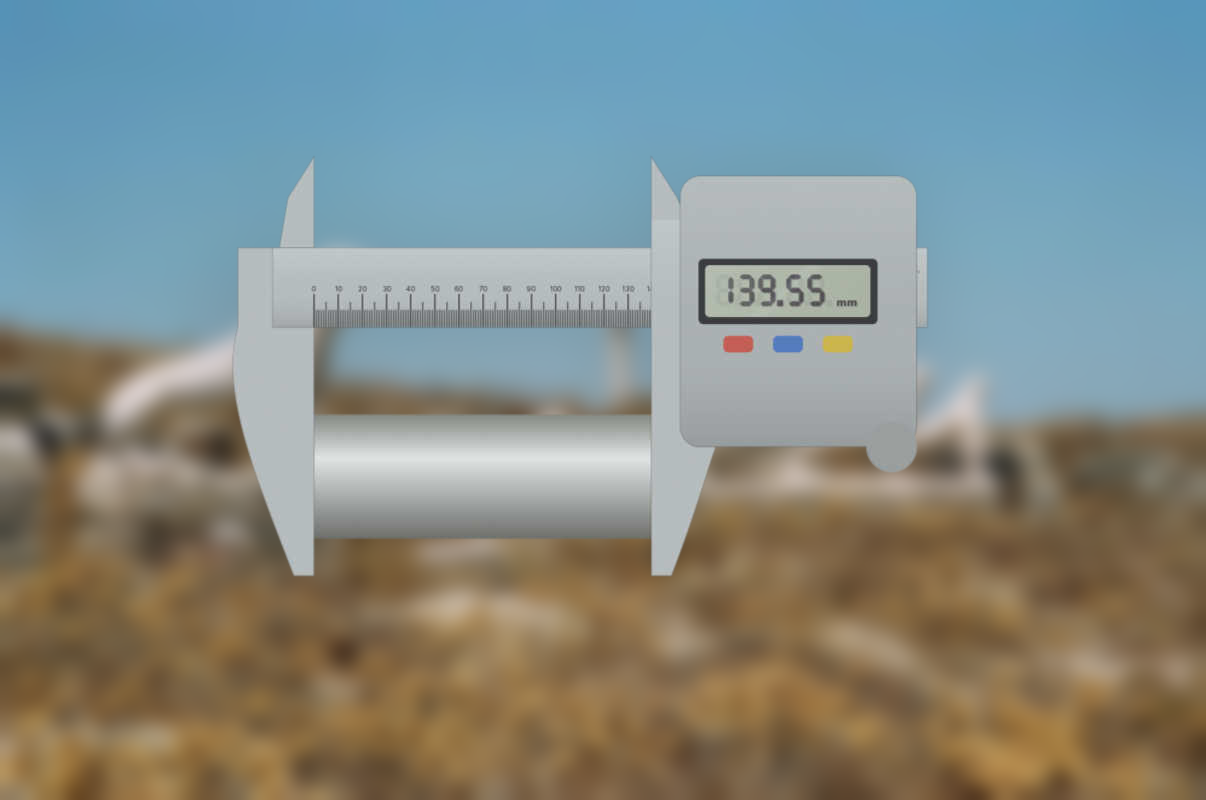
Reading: 139.55; mm
